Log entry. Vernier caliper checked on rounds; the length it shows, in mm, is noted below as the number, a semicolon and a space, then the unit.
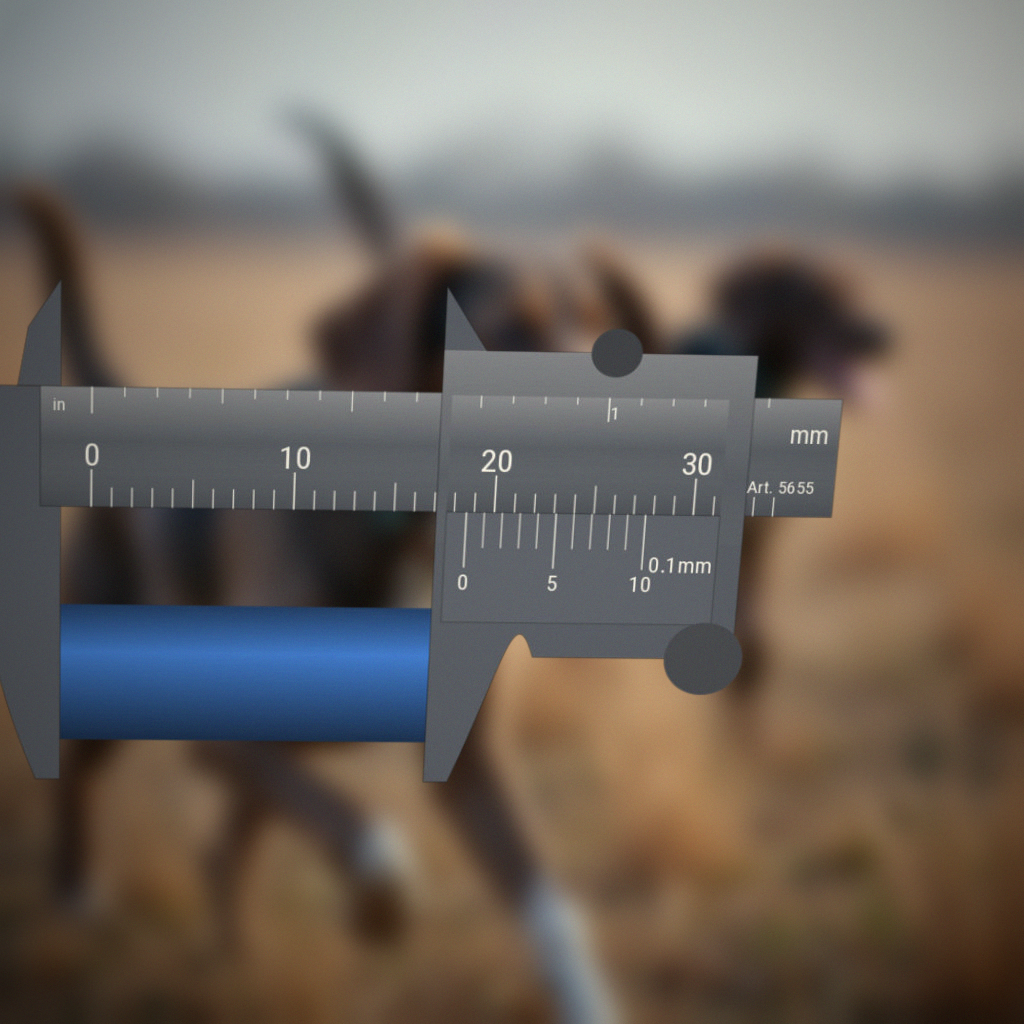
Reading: 18.6; mm
